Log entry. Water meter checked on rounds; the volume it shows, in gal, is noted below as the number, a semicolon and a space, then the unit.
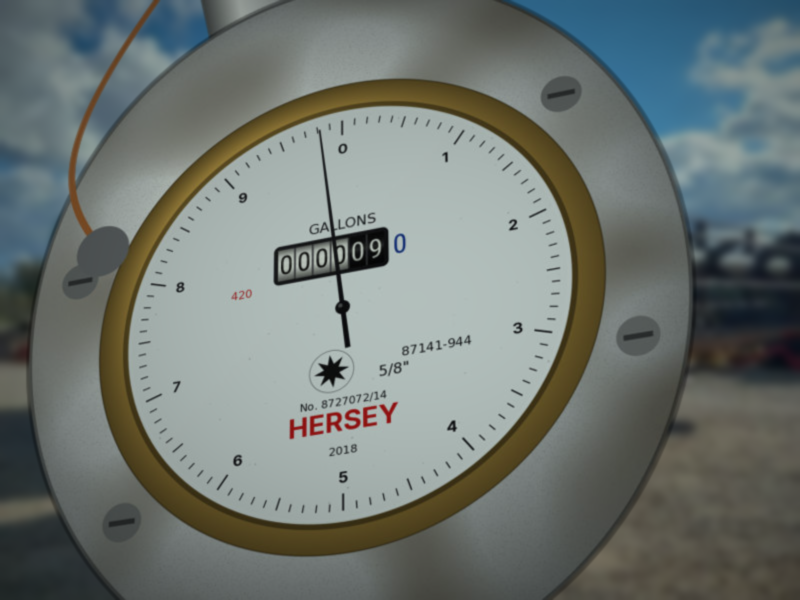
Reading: 89.8; gal
